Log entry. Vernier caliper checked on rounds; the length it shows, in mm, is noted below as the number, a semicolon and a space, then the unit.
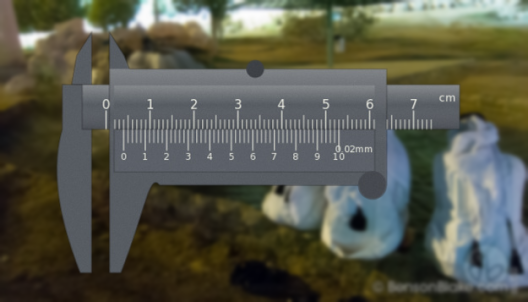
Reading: 4.0; mm
